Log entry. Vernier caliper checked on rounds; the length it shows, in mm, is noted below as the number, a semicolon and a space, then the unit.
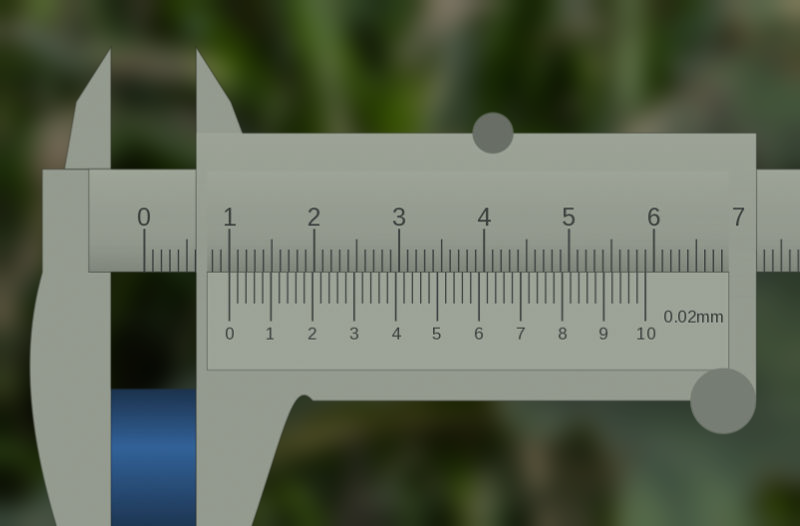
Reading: 10.0; mm
